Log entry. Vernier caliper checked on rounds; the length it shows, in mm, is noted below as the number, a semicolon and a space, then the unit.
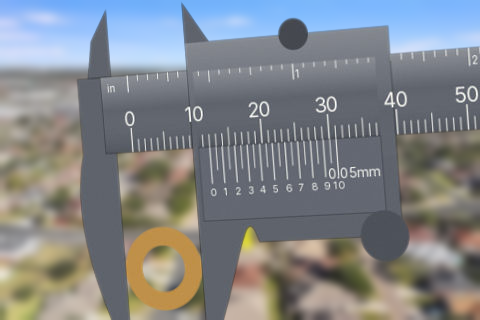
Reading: 12.0; mm
